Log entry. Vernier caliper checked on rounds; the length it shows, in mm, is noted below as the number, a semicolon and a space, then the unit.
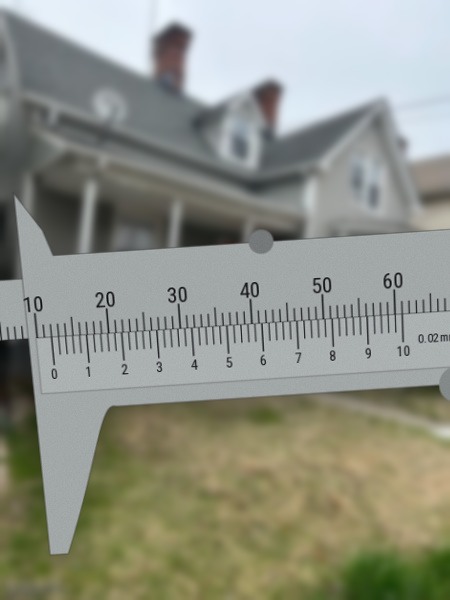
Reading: 12.0; mm
